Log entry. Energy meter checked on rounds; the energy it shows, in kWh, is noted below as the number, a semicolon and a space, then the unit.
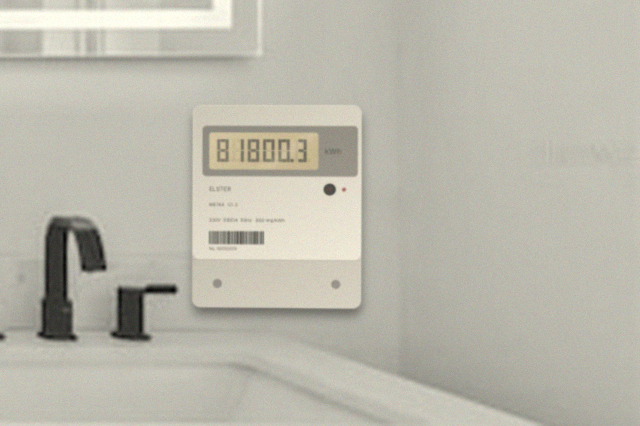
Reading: 81800.3; kWh
